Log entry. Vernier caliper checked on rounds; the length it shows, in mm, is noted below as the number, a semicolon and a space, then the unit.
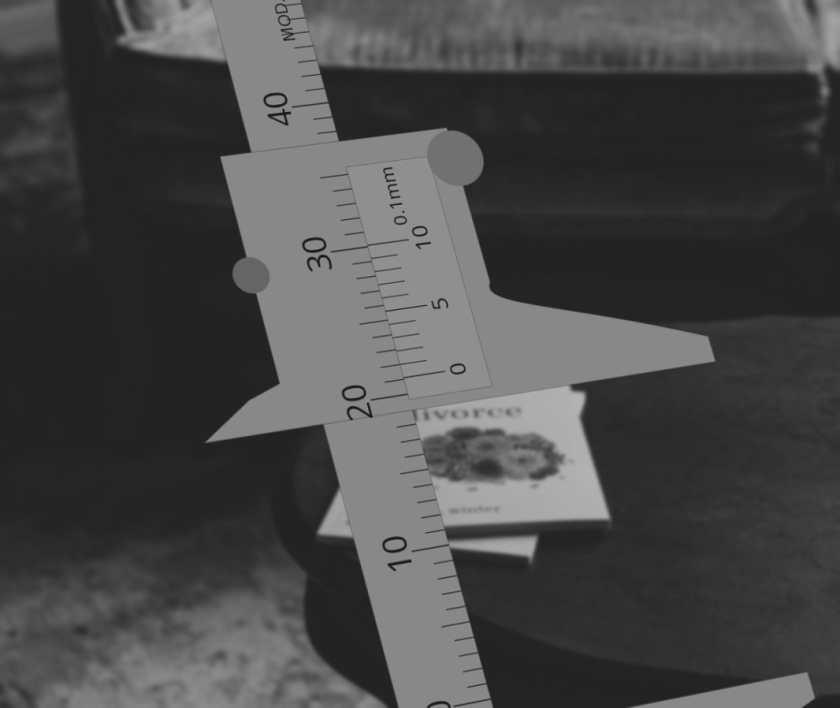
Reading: 21.1; mm
